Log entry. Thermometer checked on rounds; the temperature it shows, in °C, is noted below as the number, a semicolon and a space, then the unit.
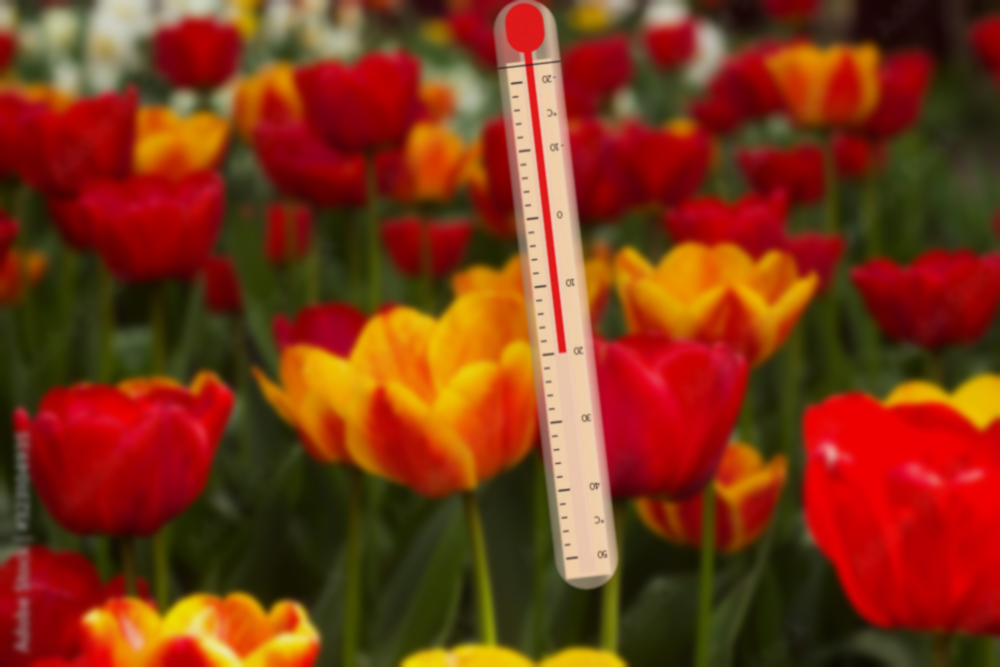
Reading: 20; °C
